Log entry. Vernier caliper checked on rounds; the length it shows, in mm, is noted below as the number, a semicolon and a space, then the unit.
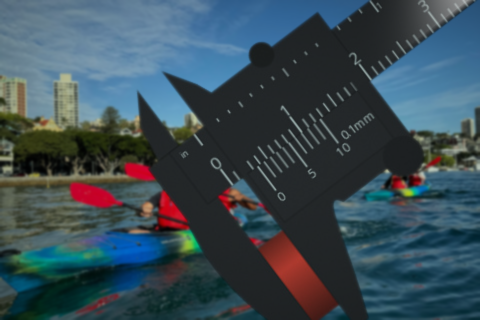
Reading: 3.6; mm
